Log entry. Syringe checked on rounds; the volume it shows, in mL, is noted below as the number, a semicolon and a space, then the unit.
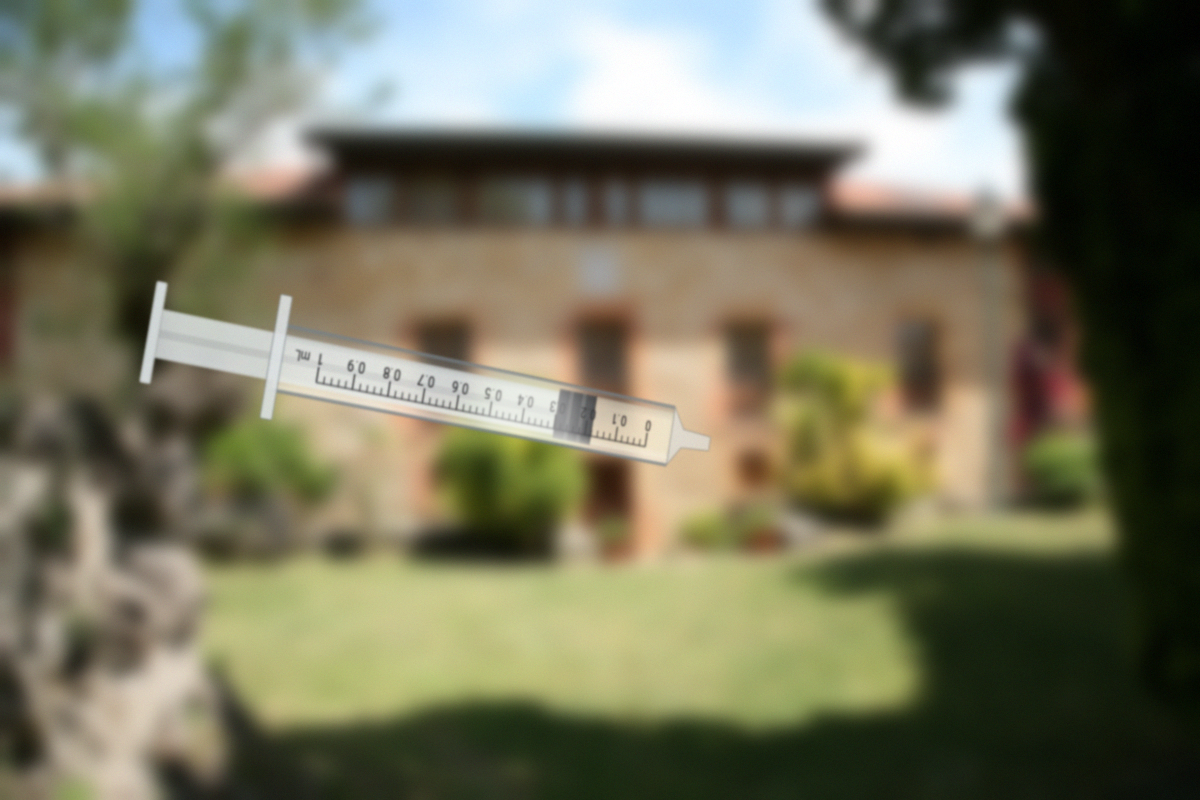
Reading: 0.18; mL
